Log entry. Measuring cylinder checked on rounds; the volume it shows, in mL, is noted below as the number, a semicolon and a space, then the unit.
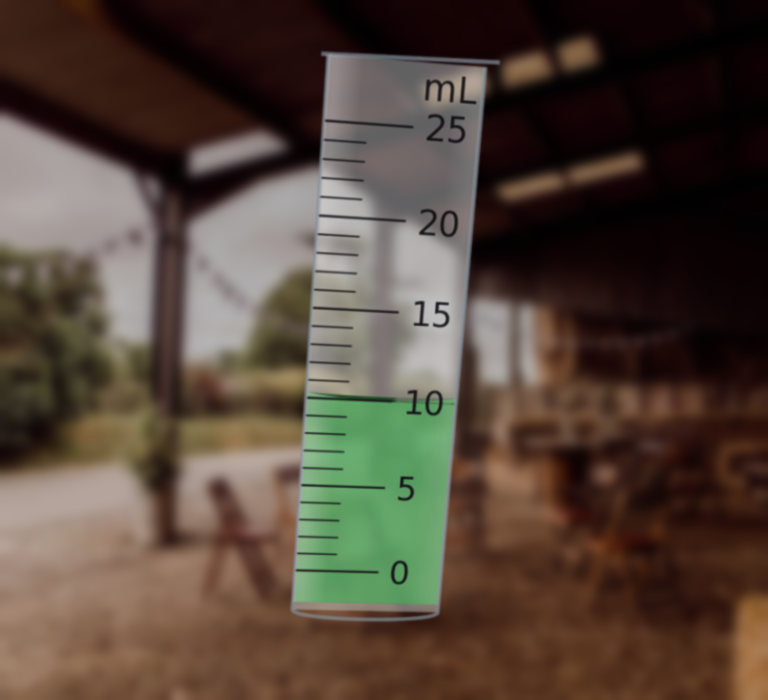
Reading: 10; mL
